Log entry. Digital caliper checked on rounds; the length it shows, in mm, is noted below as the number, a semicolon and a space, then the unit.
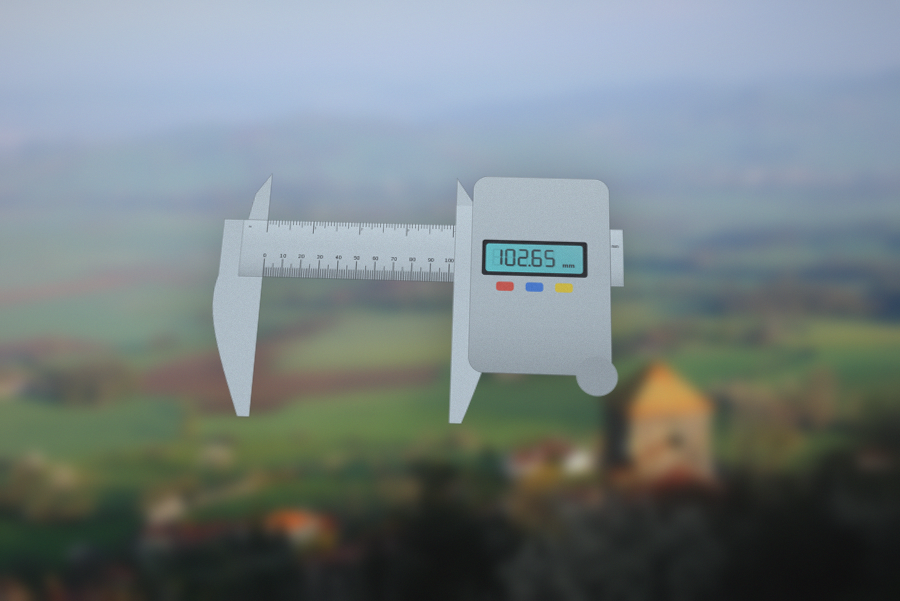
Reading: 102.65; mm
